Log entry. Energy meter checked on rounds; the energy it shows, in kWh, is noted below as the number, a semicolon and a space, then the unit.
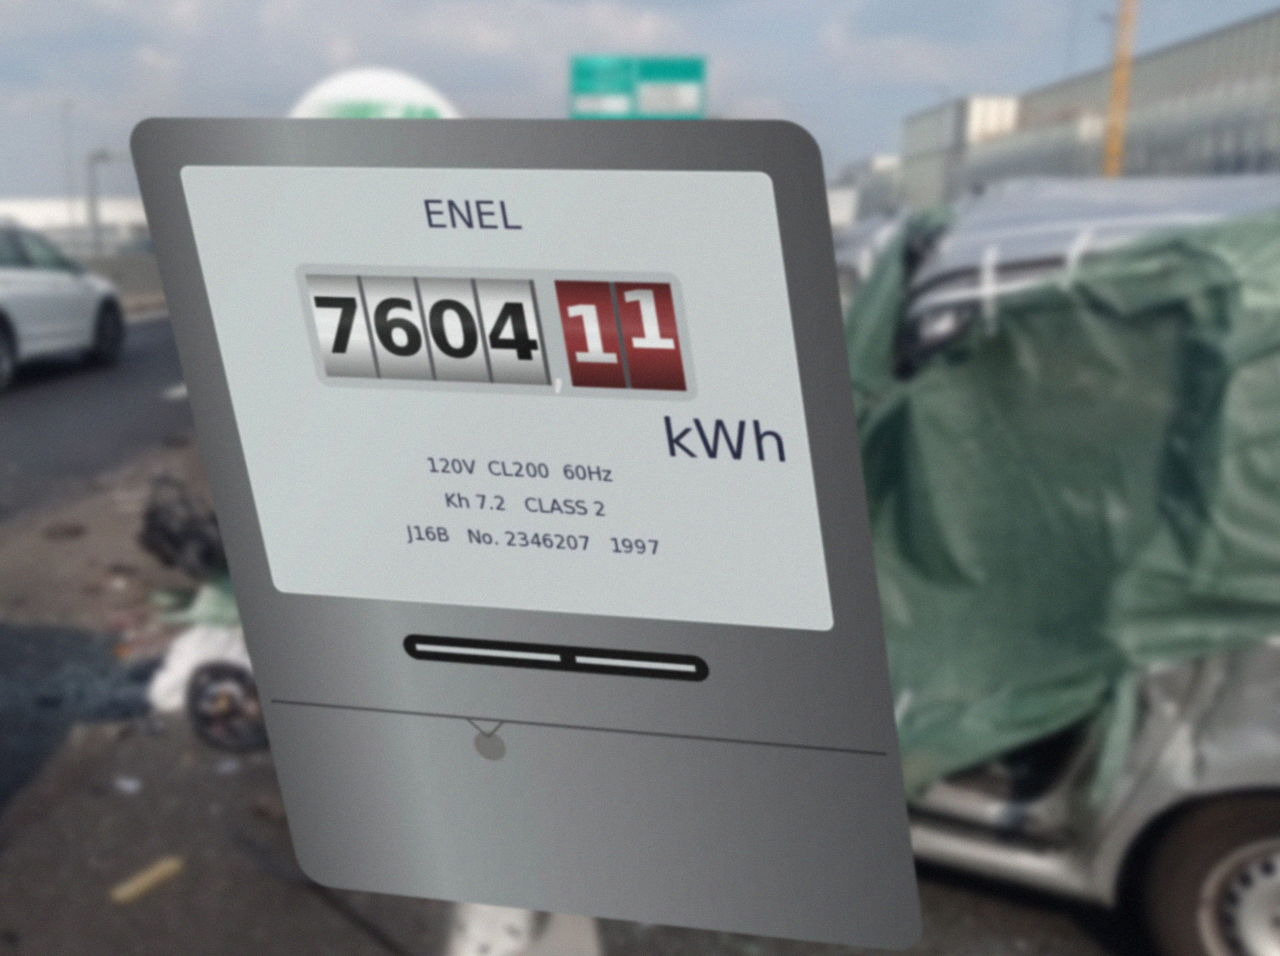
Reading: 7604.11; kWh
